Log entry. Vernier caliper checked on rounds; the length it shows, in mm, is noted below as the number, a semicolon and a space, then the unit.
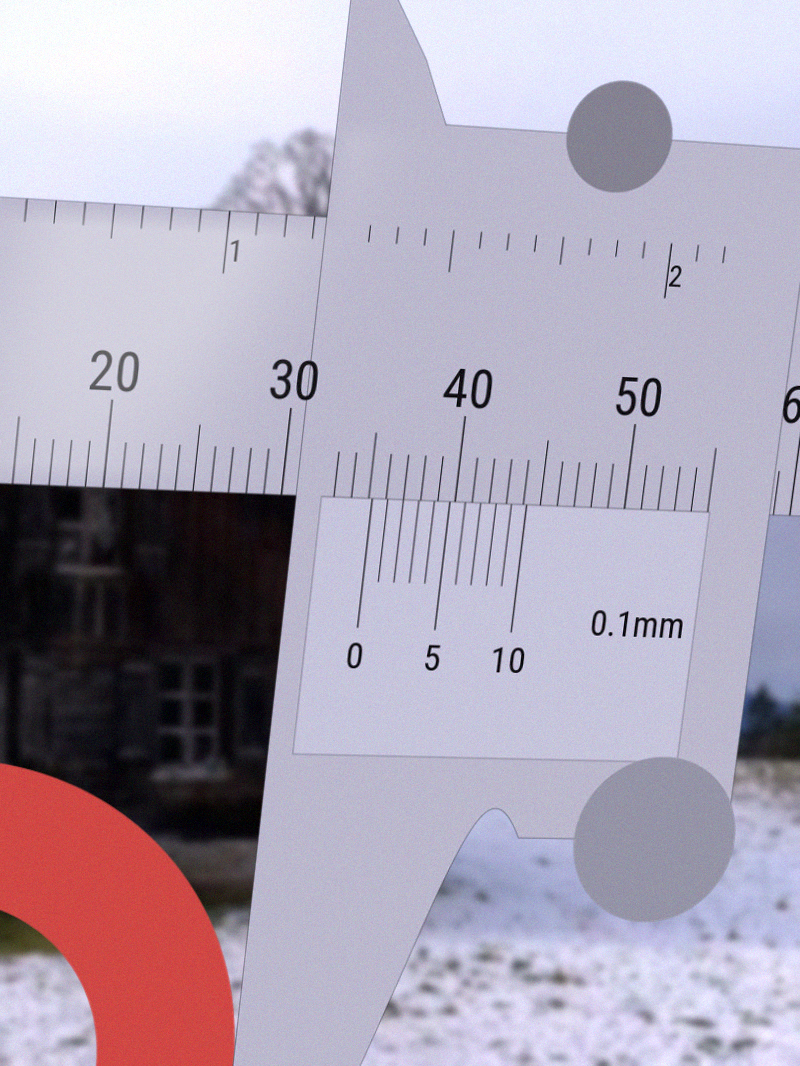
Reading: 35.2; mm
